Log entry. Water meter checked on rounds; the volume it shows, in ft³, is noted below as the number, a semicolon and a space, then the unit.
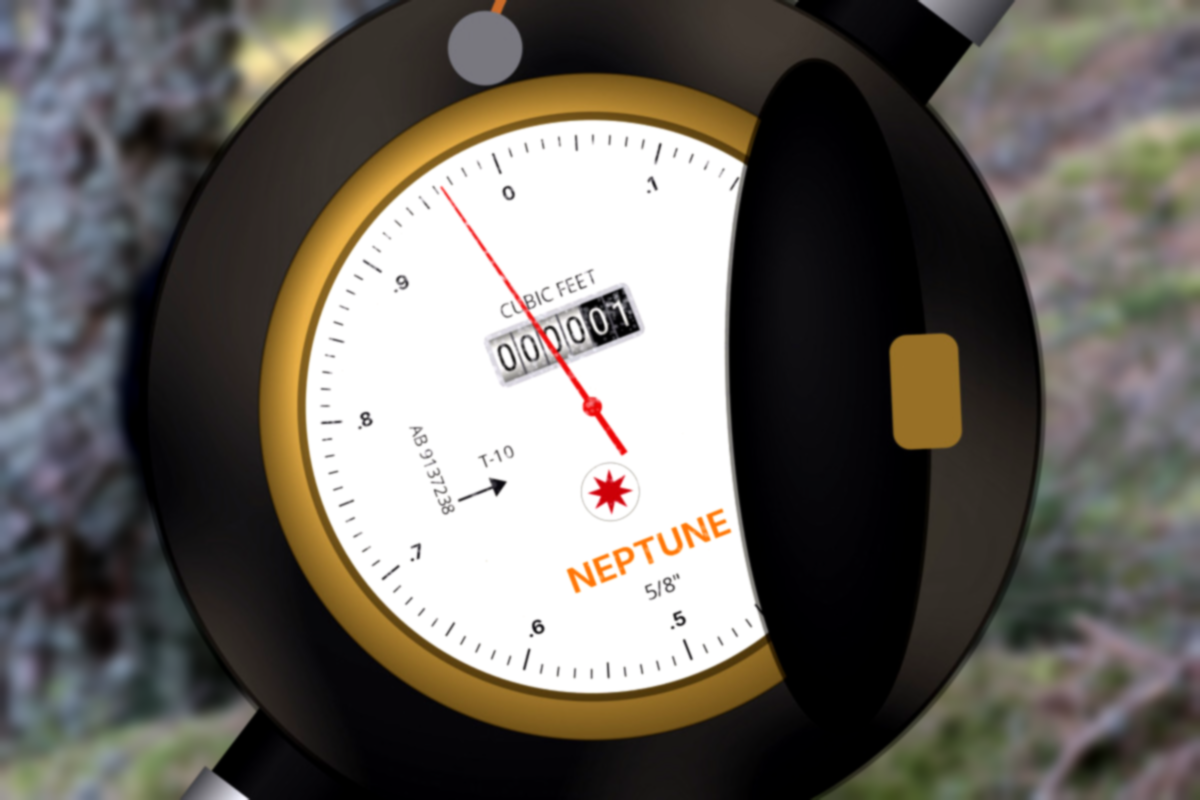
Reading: 0.96; ft³
